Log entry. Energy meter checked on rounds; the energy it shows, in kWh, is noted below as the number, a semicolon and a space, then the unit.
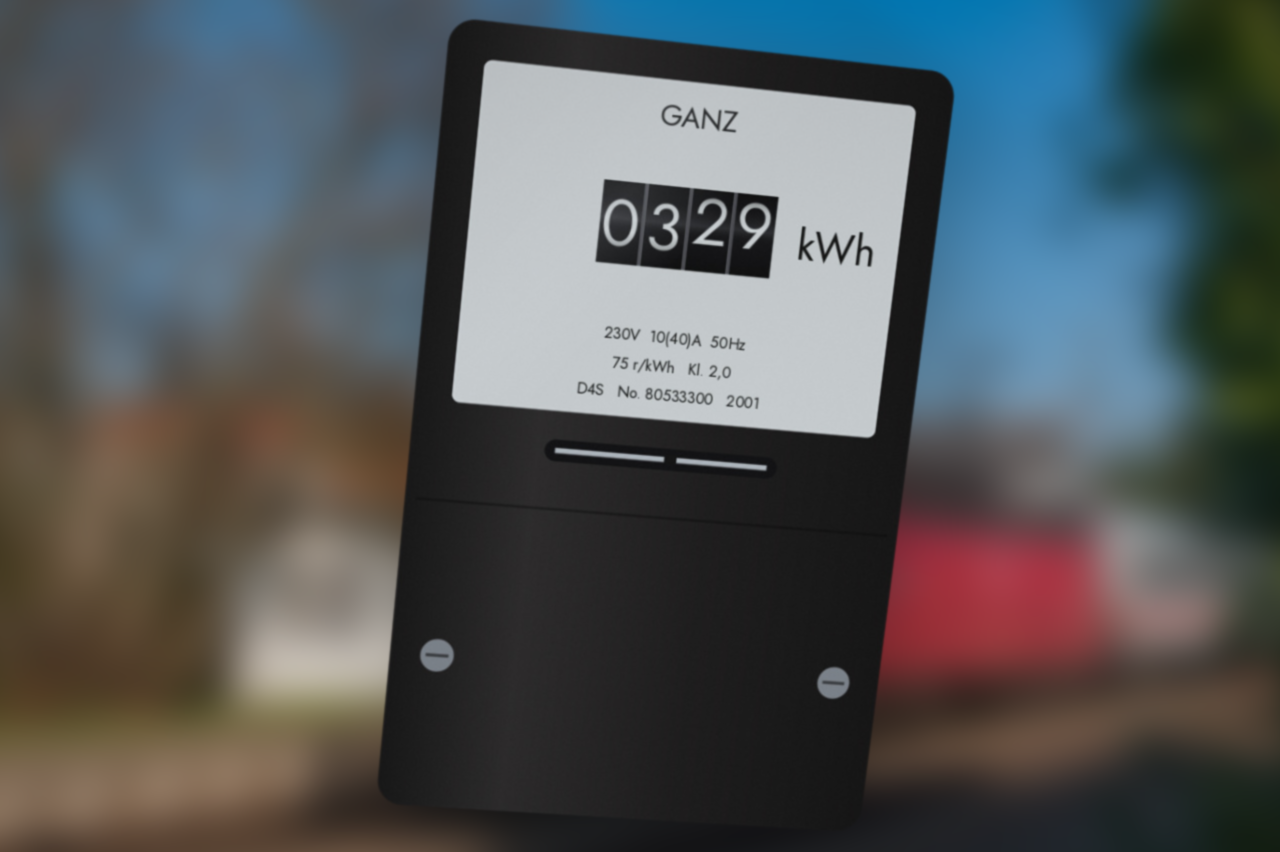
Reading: 329; kWh
